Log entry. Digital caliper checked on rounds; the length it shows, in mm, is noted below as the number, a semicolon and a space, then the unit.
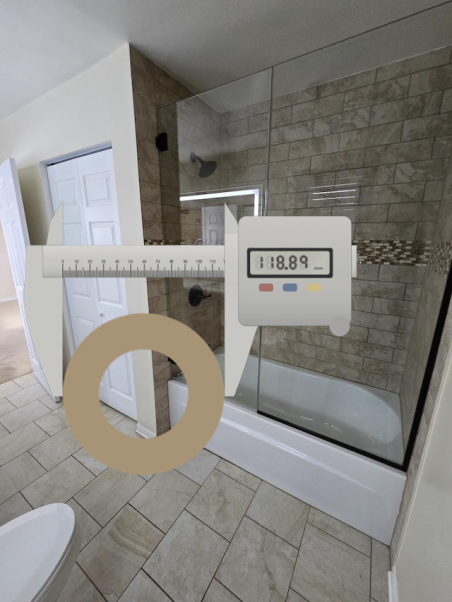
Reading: 118.89; mm
